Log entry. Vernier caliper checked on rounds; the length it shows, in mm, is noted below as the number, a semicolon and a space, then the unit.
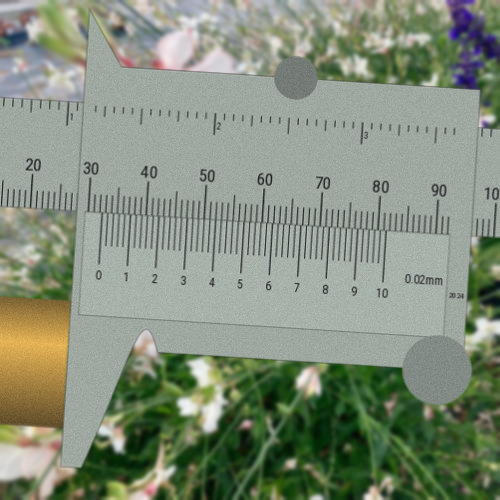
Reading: 32.4; mm
